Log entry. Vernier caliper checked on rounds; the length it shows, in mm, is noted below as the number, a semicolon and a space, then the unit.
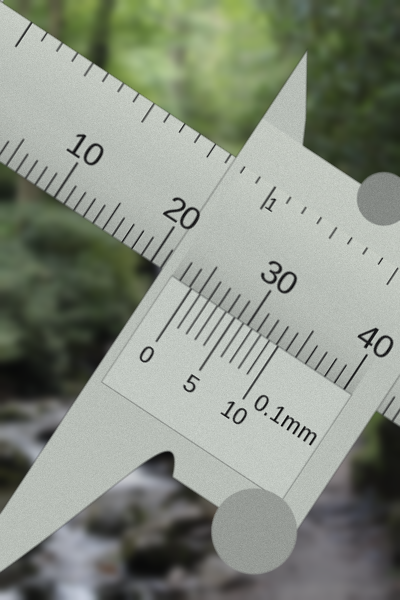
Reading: 24.2; mm
